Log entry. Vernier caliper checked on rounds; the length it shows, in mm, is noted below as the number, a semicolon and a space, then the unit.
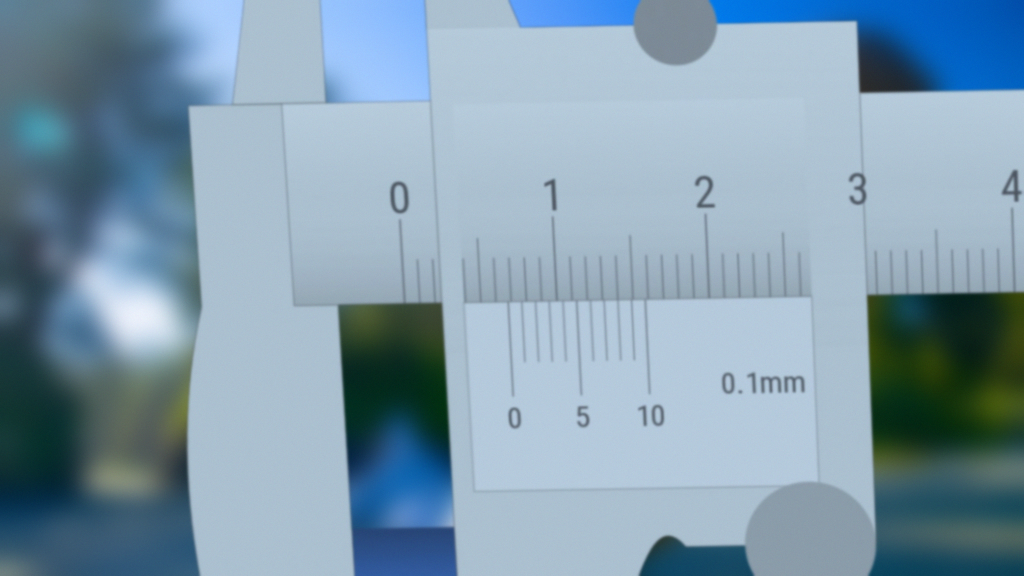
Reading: 6.8; mm
